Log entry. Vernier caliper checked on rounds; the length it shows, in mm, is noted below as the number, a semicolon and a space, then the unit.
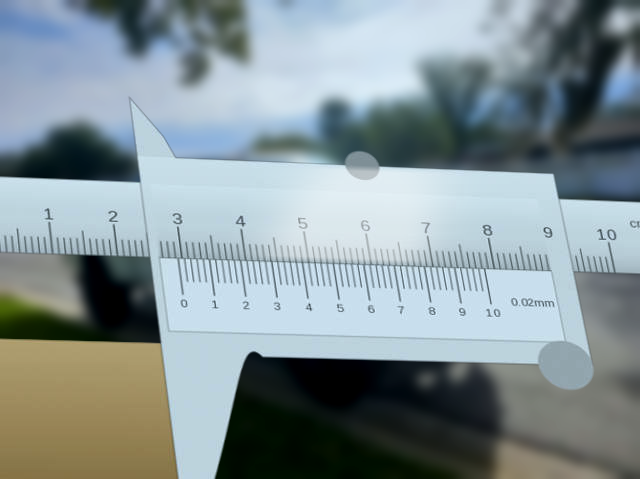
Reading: 29.4; mm
